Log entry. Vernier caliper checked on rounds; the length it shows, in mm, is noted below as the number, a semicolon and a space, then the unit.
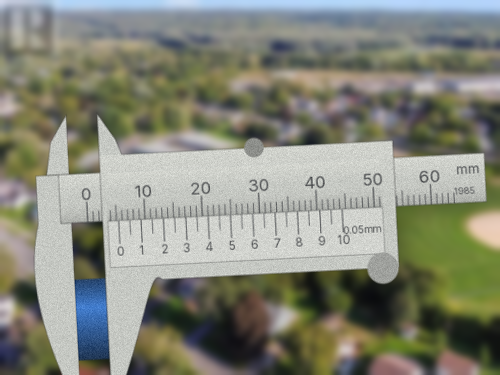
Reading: 5.4; mm
